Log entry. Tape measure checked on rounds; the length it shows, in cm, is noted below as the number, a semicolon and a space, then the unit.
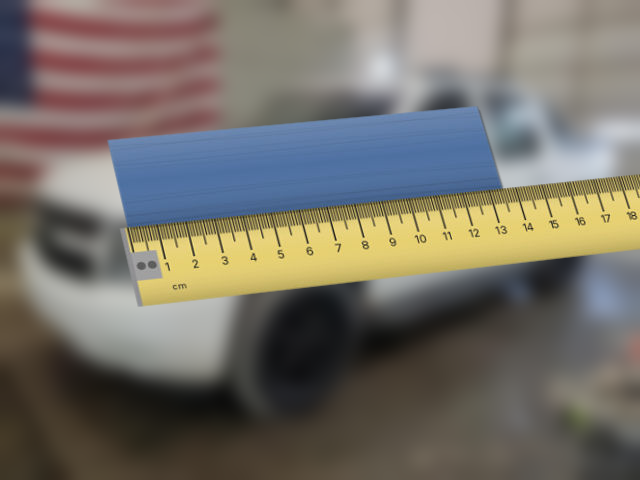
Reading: 13.5; cm
